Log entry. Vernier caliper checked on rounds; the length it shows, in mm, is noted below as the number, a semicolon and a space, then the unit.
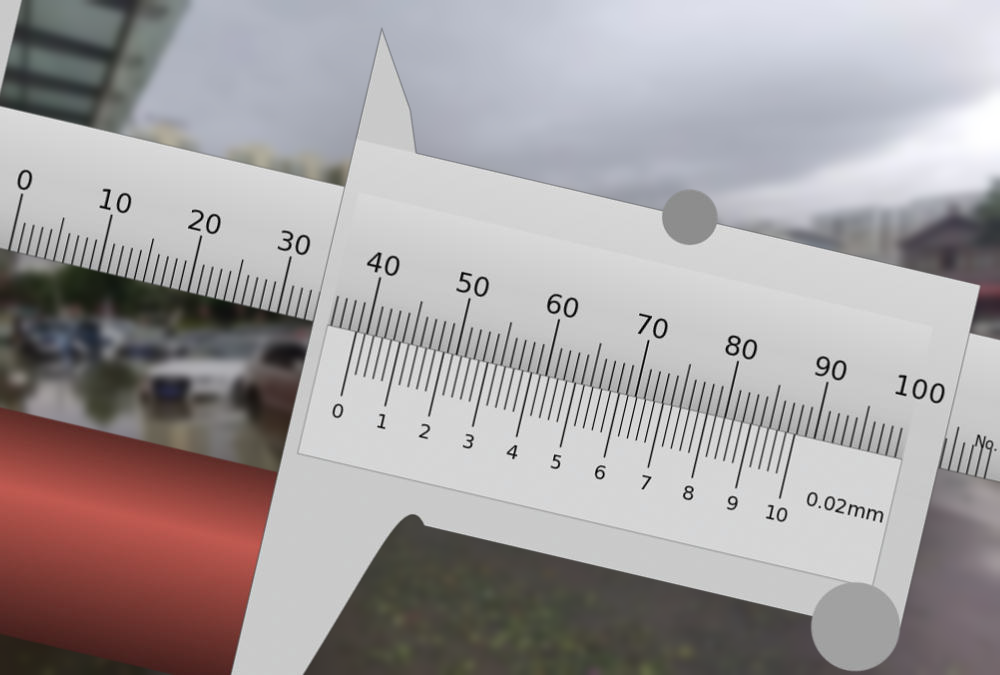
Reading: 38.8; mm
